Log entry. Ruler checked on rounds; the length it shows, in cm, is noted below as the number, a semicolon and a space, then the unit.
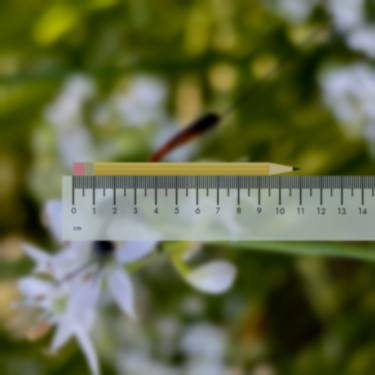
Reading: 11; cm
